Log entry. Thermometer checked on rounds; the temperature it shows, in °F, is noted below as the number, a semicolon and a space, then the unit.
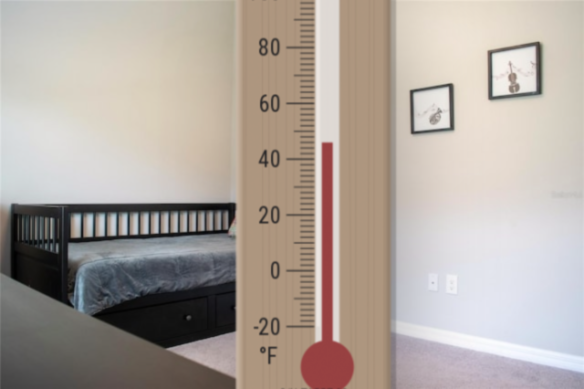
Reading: 46; °F
